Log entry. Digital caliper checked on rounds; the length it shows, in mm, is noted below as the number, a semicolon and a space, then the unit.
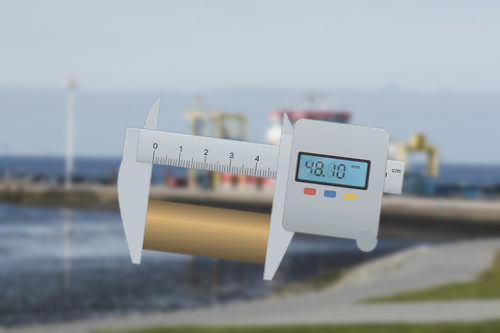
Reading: 48.10; mm
